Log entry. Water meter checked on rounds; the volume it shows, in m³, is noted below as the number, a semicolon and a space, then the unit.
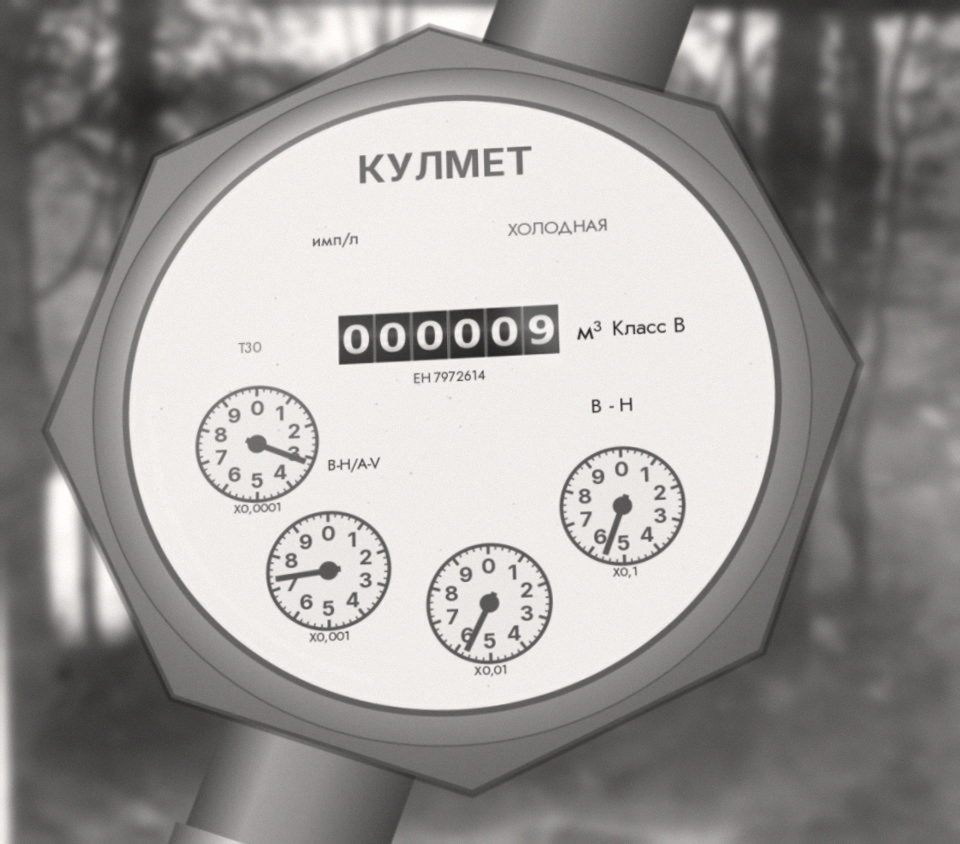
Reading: 9.5573; m³
